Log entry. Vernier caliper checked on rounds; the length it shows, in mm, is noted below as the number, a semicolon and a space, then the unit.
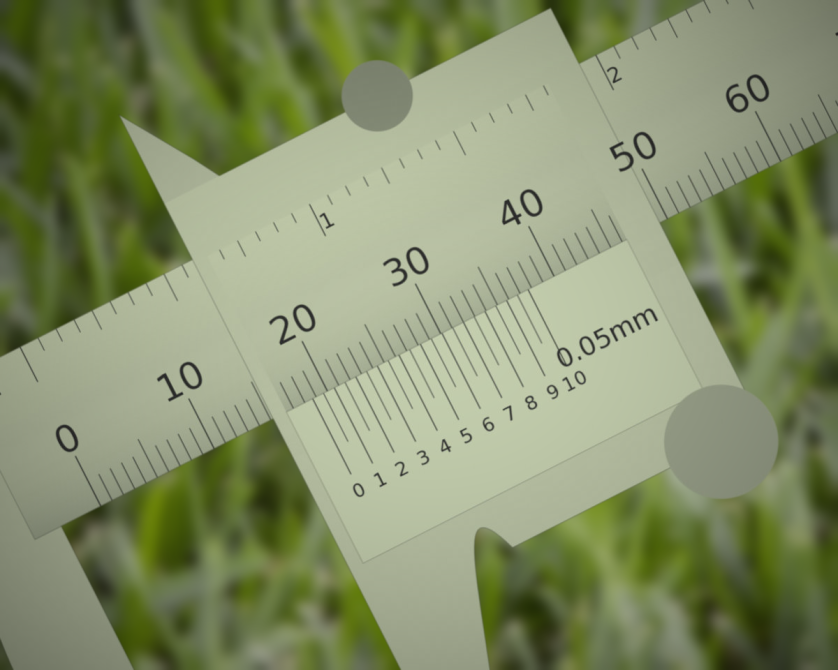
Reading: 18.7; mm
